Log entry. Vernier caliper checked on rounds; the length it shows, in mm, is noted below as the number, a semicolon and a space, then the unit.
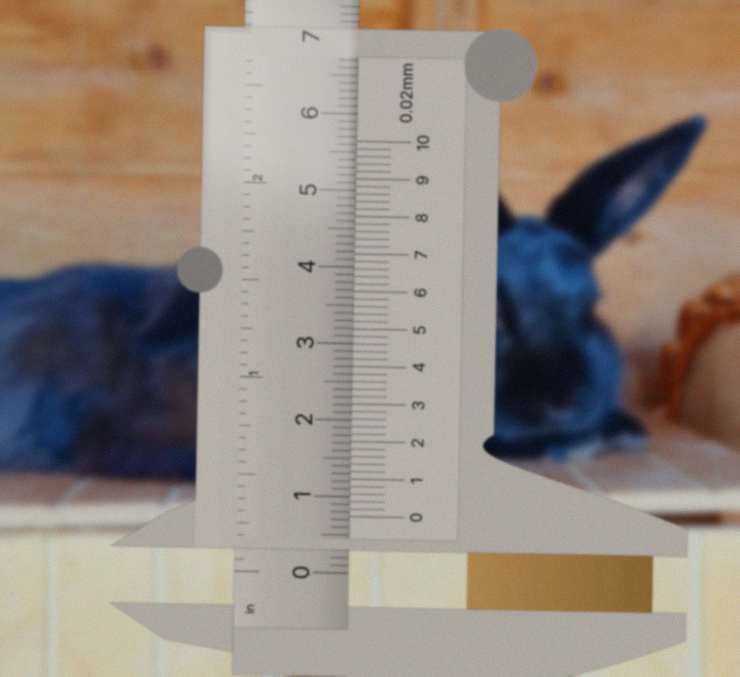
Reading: 7.4; mm
